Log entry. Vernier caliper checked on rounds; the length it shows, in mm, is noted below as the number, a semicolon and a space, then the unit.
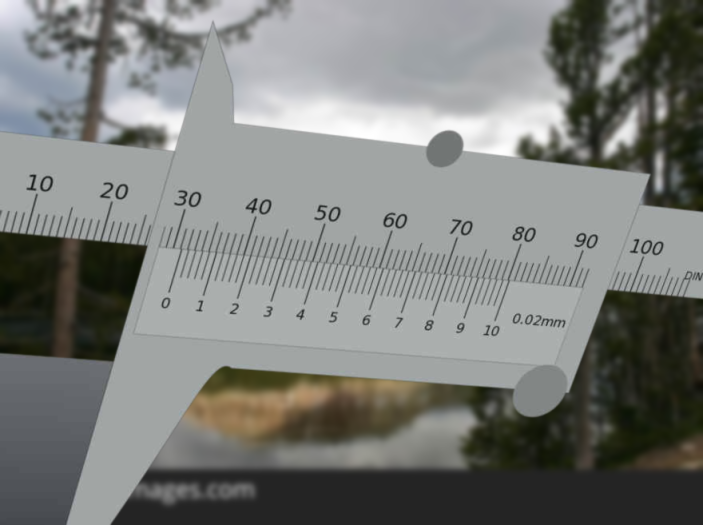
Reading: 31.2; mm
